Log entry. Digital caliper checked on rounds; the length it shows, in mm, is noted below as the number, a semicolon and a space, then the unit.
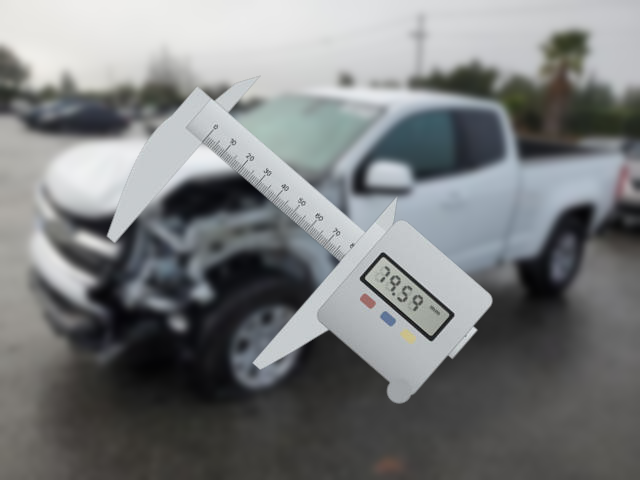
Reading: 79.59; mm
